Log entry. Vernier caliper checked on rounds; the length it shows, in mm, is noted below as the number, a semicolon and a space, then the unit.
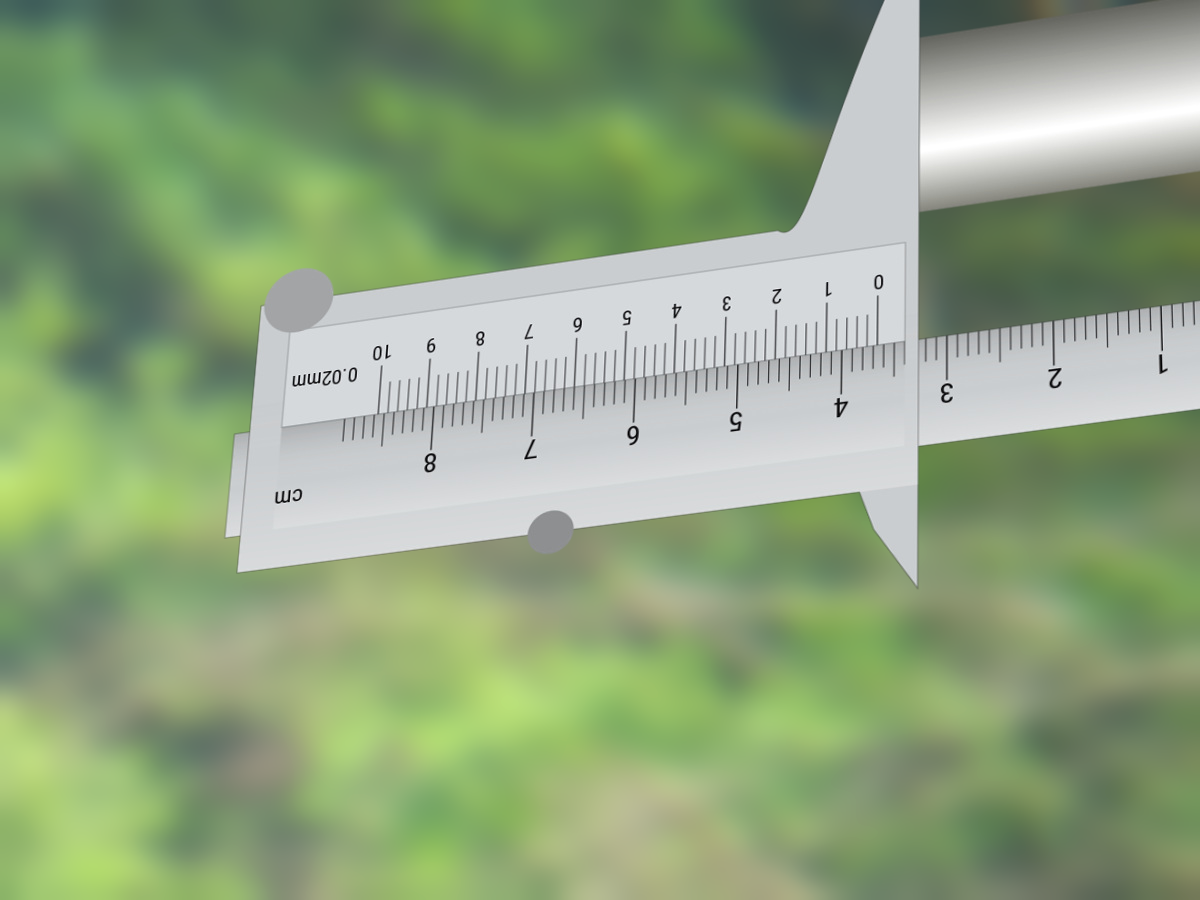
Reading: 36.6; mm
